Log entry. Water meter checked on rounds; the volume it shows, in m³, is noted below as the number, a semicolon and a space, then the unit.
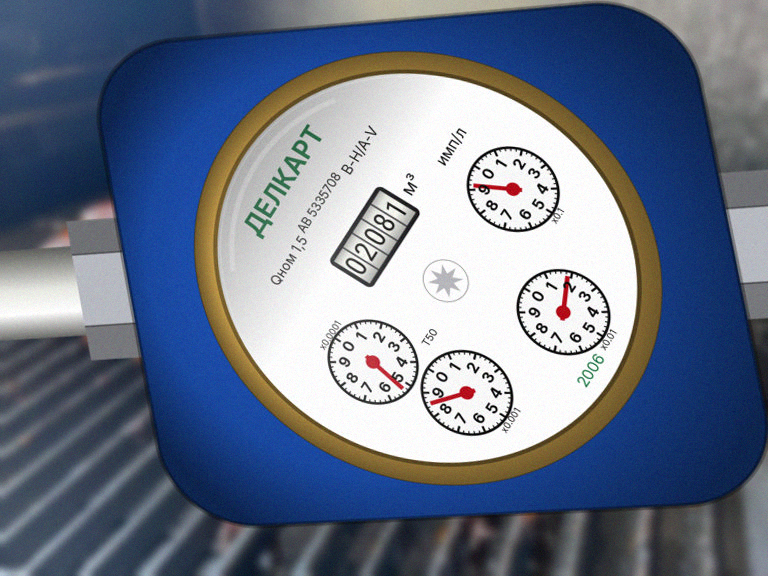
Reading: 2080.9185; m³
